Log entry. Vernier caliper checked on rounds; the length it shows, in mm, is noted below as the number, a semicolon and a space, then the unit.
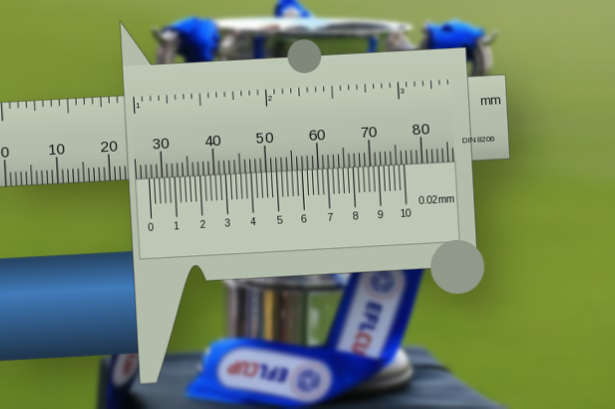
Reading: 27.5; mm
